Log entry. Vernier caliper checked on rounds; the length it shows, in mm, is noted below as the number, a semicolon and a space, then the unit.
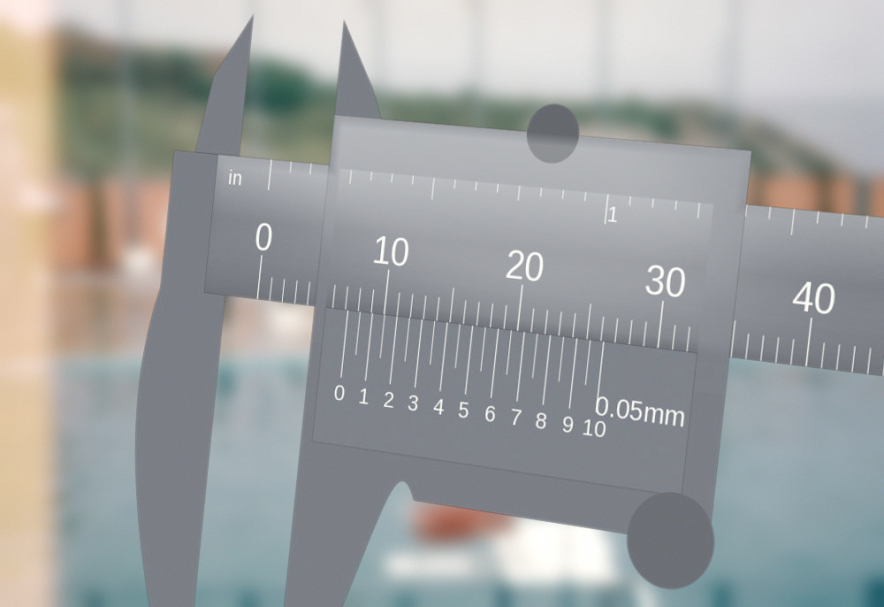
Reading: 7.2; mm
